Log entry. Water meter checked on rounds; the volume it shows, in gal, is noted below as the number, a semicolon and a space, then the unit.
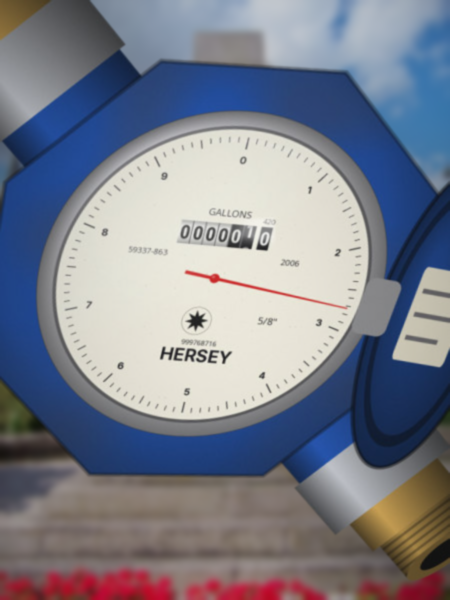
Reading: 12.7; gal
